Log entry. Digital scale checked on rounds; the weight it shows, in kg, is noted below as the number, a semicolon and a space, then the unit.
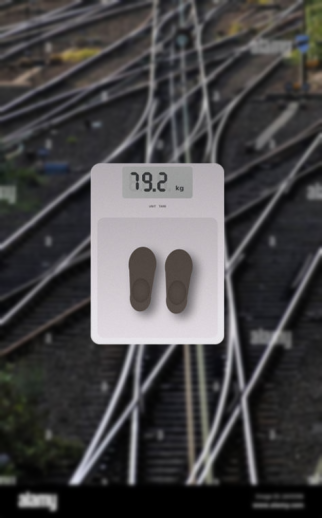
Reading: 79.2; kg
